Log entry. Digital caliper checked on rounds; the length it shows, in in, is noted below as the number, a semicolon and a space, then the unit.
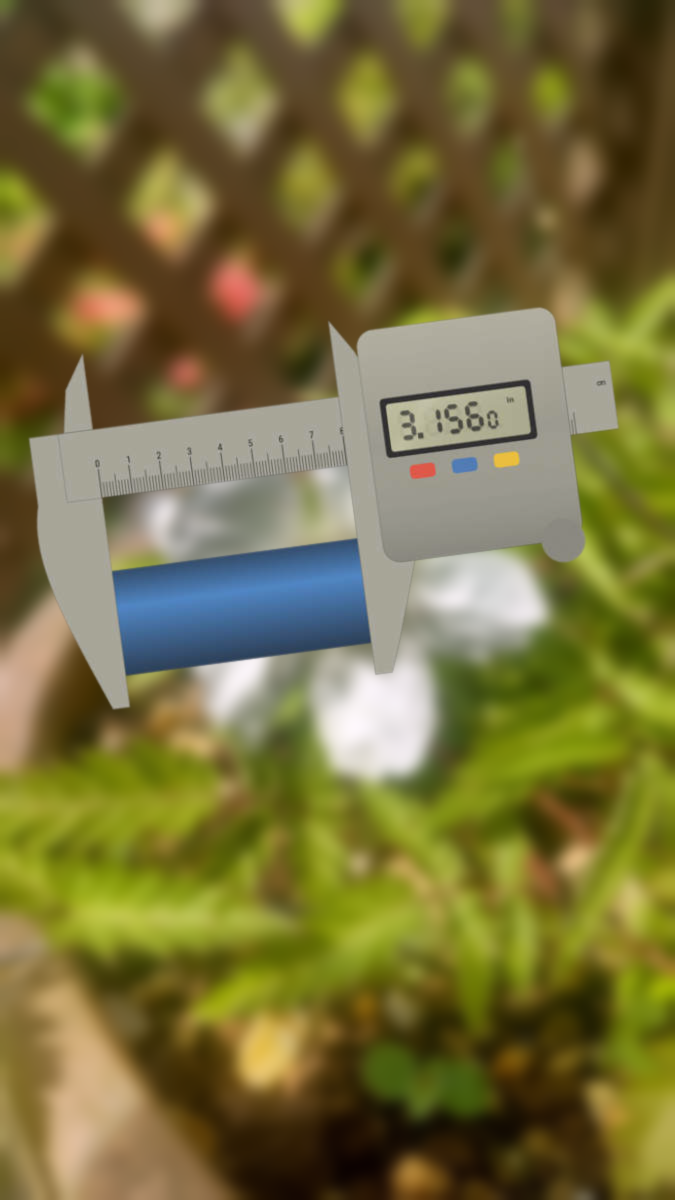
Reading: 3.1560; in
